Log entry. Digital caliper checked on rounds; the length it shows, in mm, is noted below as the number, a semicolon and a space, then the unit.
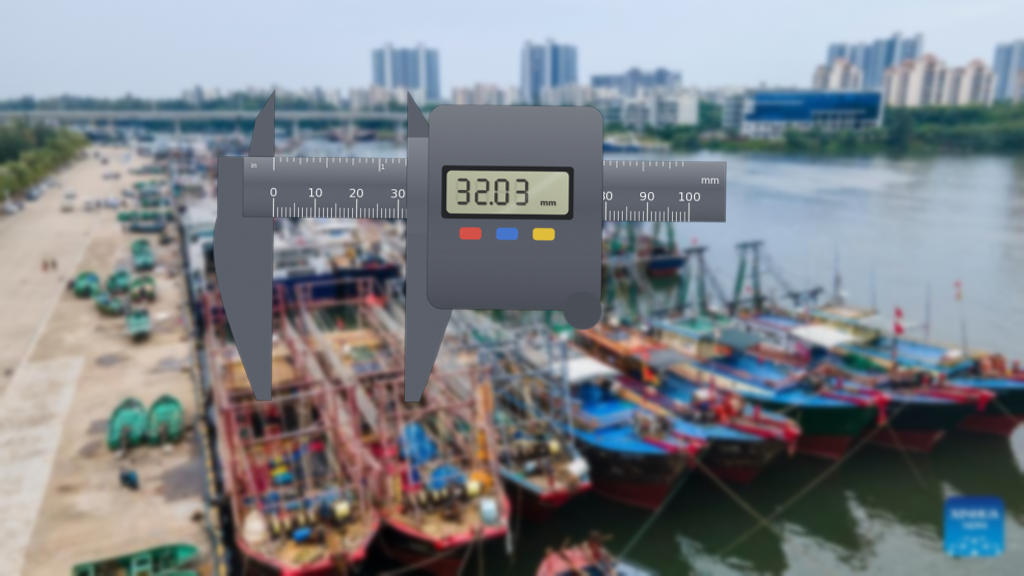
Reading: 32.03; mm
